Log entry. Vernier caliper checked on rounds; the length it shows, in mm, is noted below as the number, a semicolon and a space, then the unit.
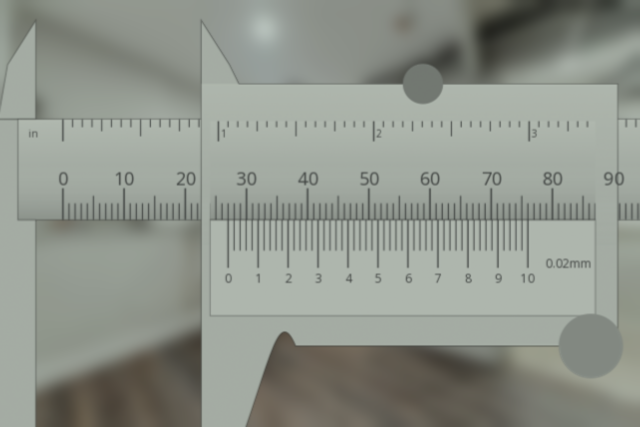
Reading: 27.0; mm
